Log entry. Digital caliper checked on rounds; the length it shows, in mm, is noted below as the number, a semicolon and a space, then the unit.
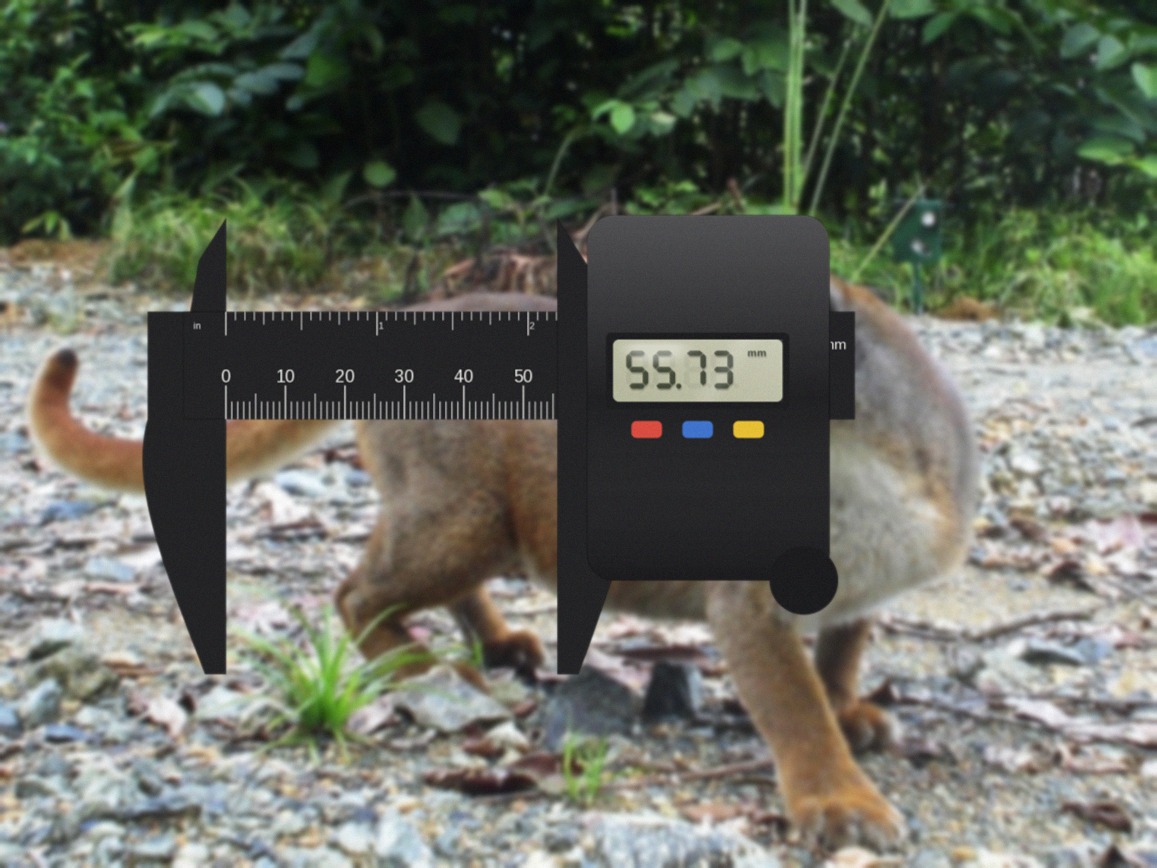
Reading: 55.73; mm
